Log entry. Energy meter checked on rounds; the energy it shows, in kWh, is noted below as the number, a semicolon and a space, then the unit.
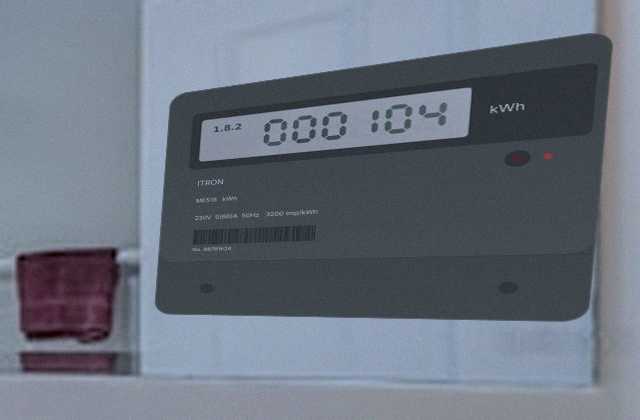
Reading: 104; kWh
